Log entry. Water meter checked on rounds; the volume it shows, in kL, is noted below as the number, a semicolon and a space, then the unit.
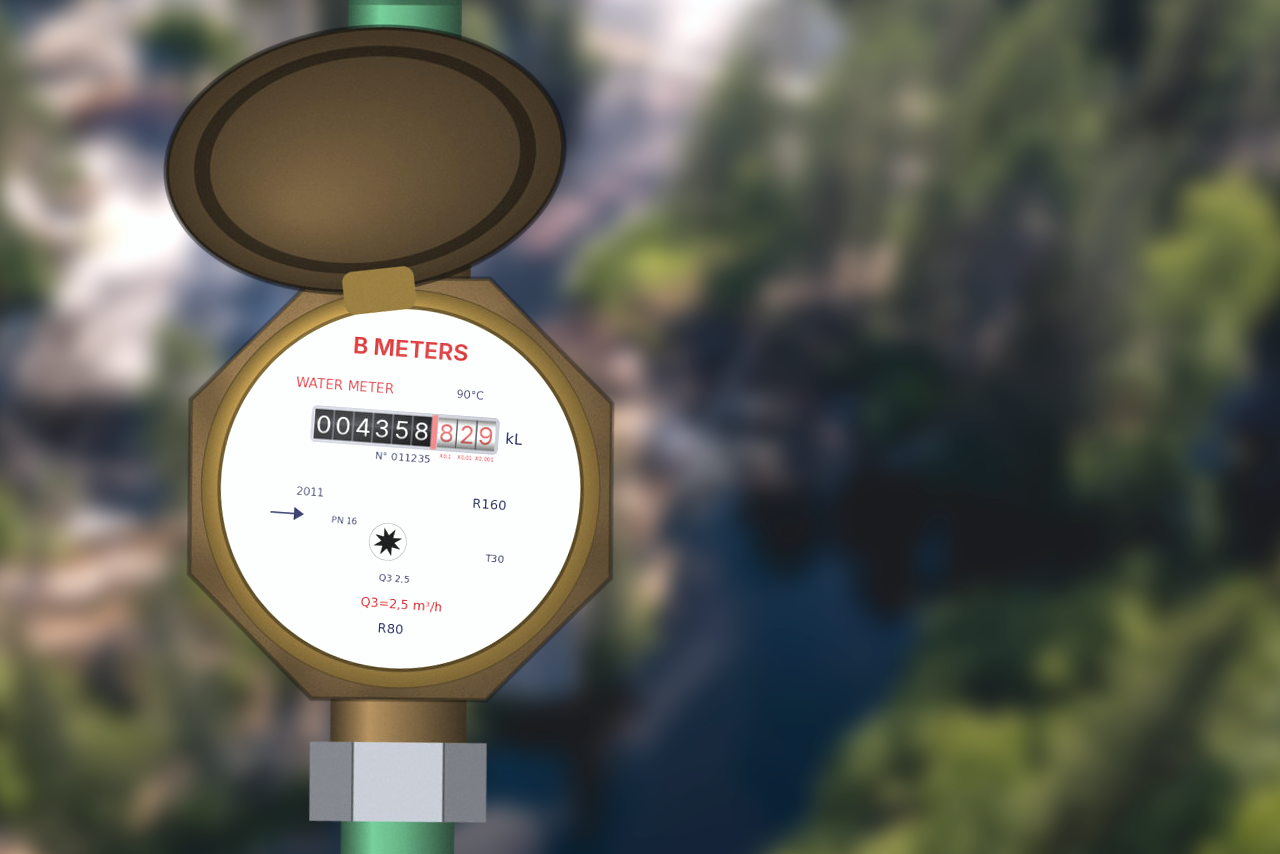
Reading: 4358.829; kL
